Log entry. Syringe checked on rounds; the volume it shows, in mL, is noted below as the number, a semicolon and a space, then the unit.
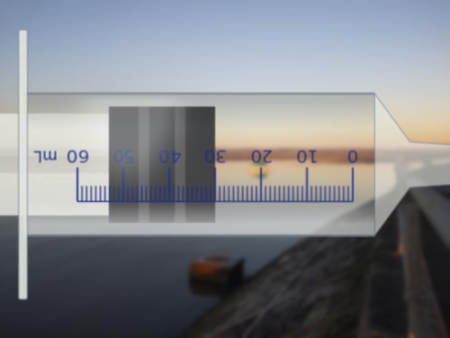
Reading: 30; mL
